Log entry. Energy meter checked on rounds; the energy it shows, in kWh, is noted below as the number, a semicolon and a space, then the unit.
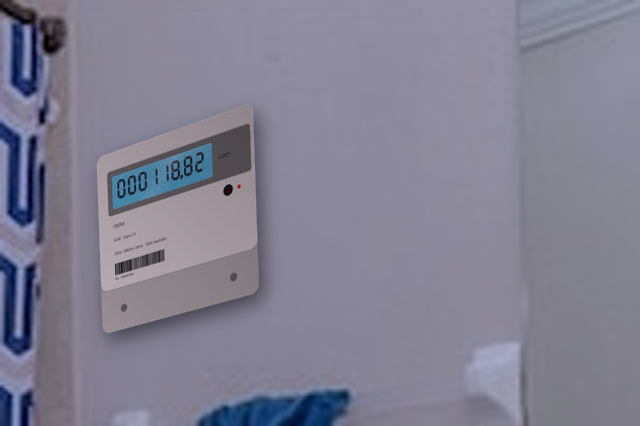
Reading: 118.82; kWh
